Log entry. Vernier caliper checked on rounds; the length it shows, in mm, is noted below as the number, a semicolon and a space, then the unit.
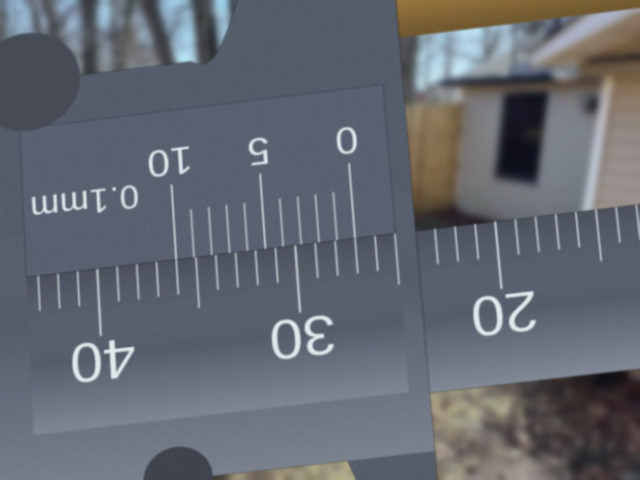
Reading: 27.0; mm
